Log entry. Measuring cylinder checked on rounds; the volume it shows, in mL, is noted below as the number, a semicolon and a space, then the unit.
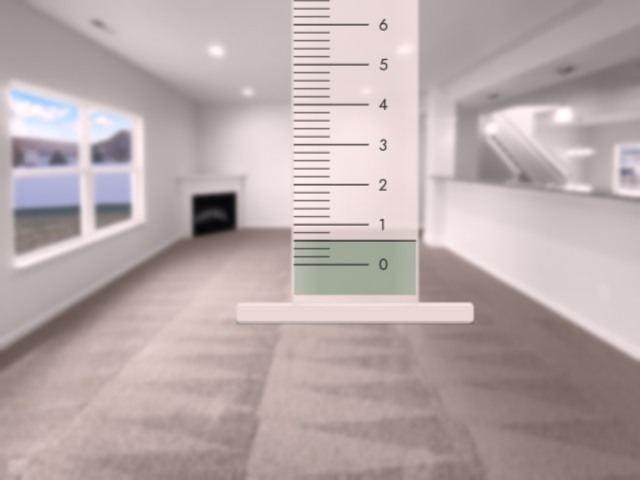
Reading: 0.6; mL
